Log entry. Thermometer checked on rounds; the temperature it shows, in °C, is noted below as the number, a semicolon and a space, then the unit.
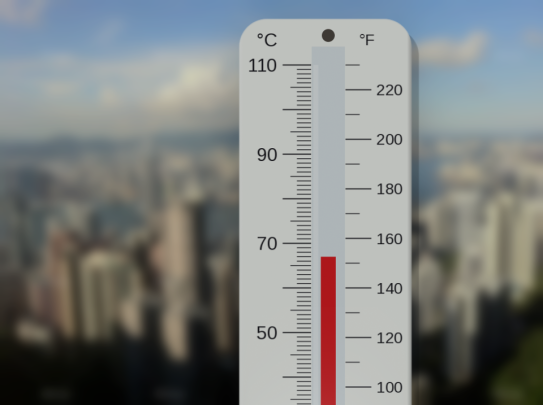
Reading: 67; °C
